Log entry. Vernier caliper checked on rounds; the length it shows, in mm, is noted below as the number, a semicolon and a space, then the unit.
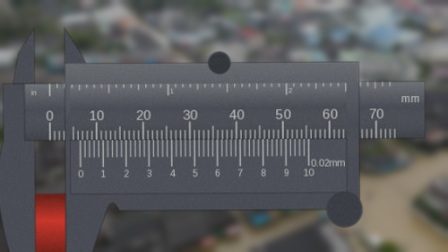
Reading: 6.5; mm
